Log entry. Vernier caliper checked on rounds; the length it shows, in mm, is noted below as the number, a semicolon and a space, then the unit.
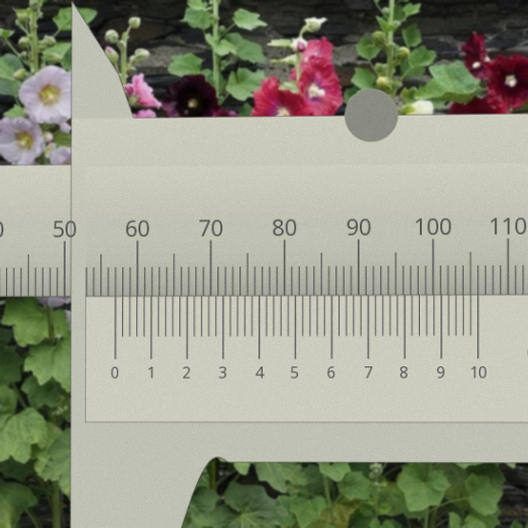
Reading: 57.0; mm
